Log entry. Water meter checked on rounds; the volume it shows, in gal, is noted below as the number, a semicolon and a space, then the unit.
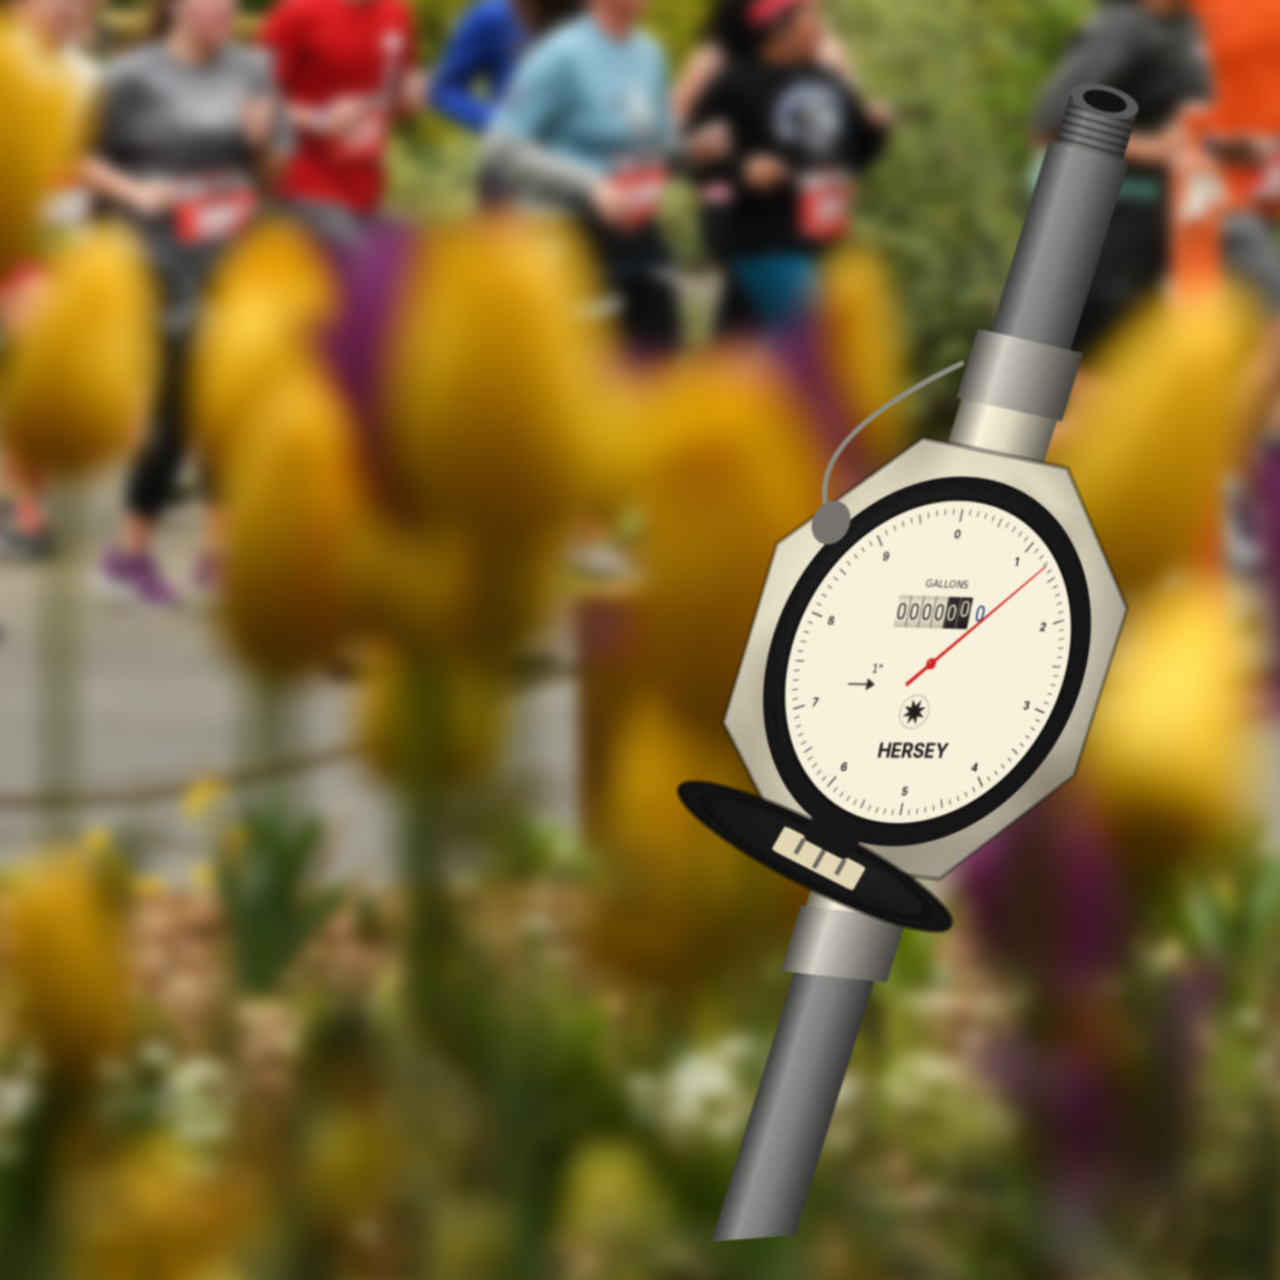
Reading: 1.3; gal
